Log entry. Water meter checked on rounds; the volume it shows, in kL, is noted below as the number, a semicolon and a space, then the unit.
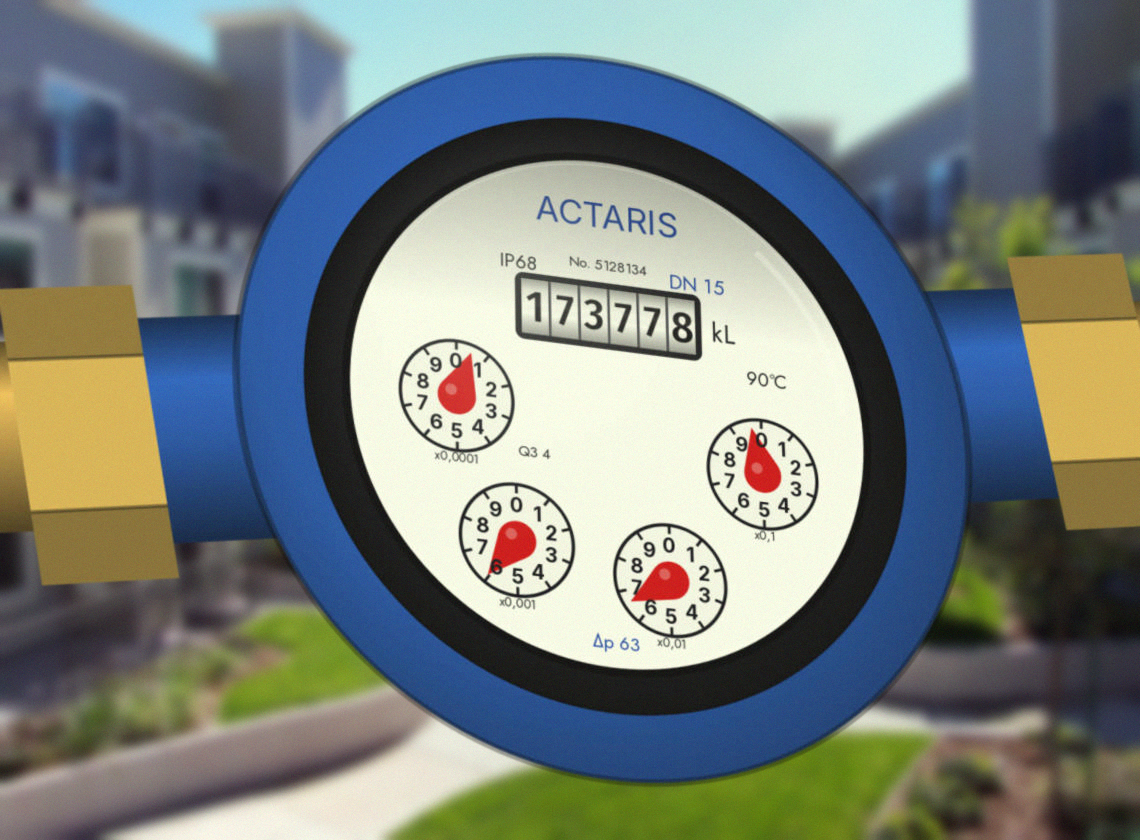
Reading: 173777.9660; kL
